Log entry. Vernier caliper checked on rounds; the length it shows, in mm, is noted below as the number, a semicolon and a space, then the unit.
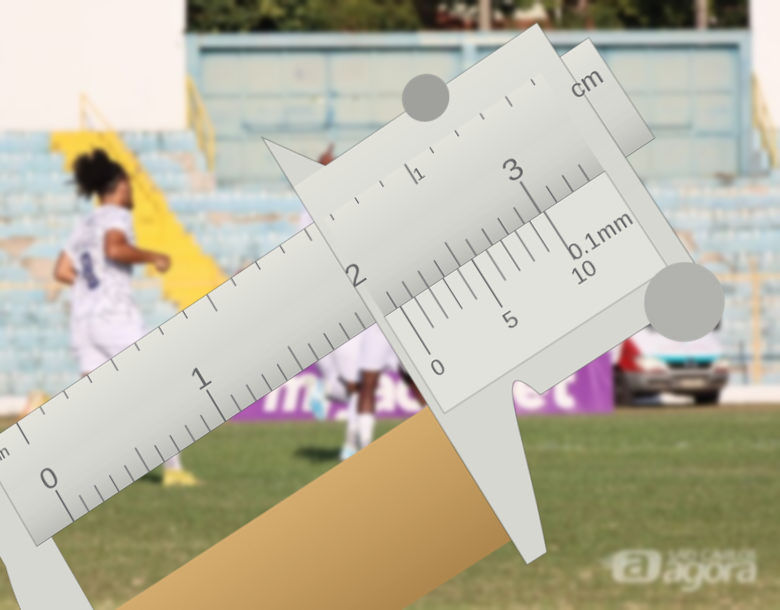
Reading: 21.2; mm
